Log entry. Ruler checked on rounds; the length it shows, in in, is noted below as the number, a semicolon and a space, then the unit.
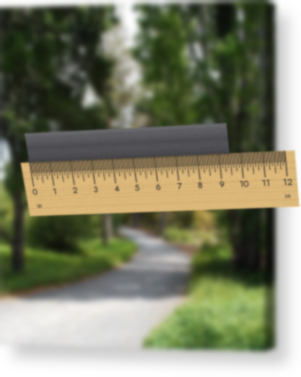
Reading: 9.5; in
